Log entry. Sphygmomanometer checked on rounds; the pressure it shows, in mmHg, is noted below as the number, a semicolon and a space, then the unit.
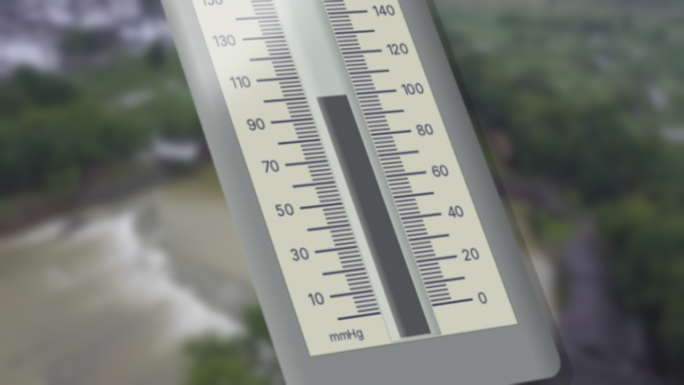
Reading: 100; mmHg
